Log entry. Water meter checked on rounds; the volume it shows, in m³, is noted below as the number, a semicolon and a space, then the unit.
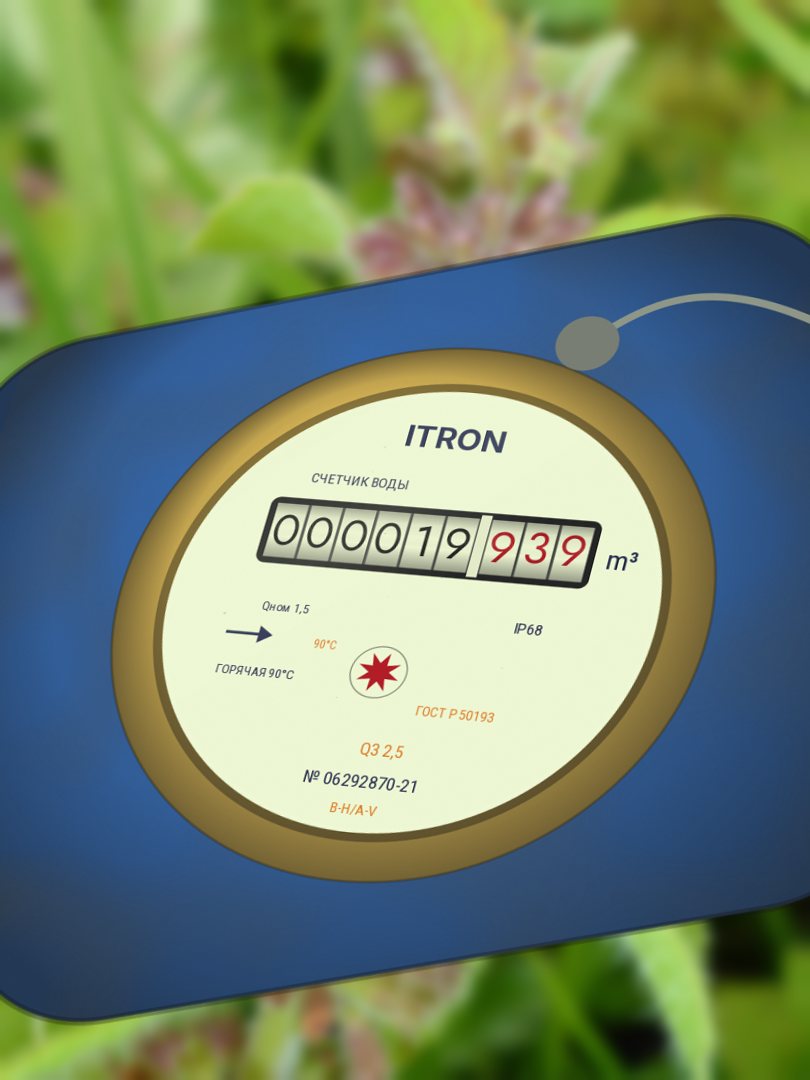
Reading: 19.939; m³
